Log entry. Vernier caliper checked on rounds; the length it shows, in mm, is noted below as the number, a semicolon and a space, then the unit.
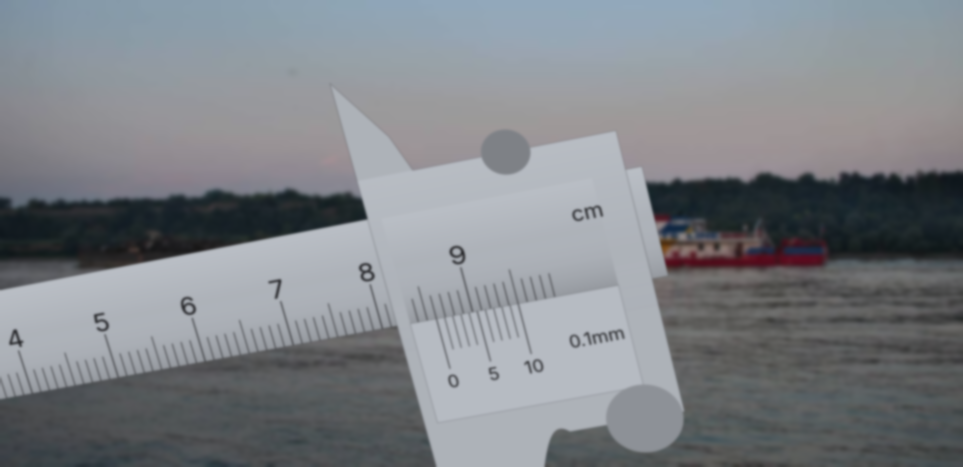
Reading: 86.0; mm
